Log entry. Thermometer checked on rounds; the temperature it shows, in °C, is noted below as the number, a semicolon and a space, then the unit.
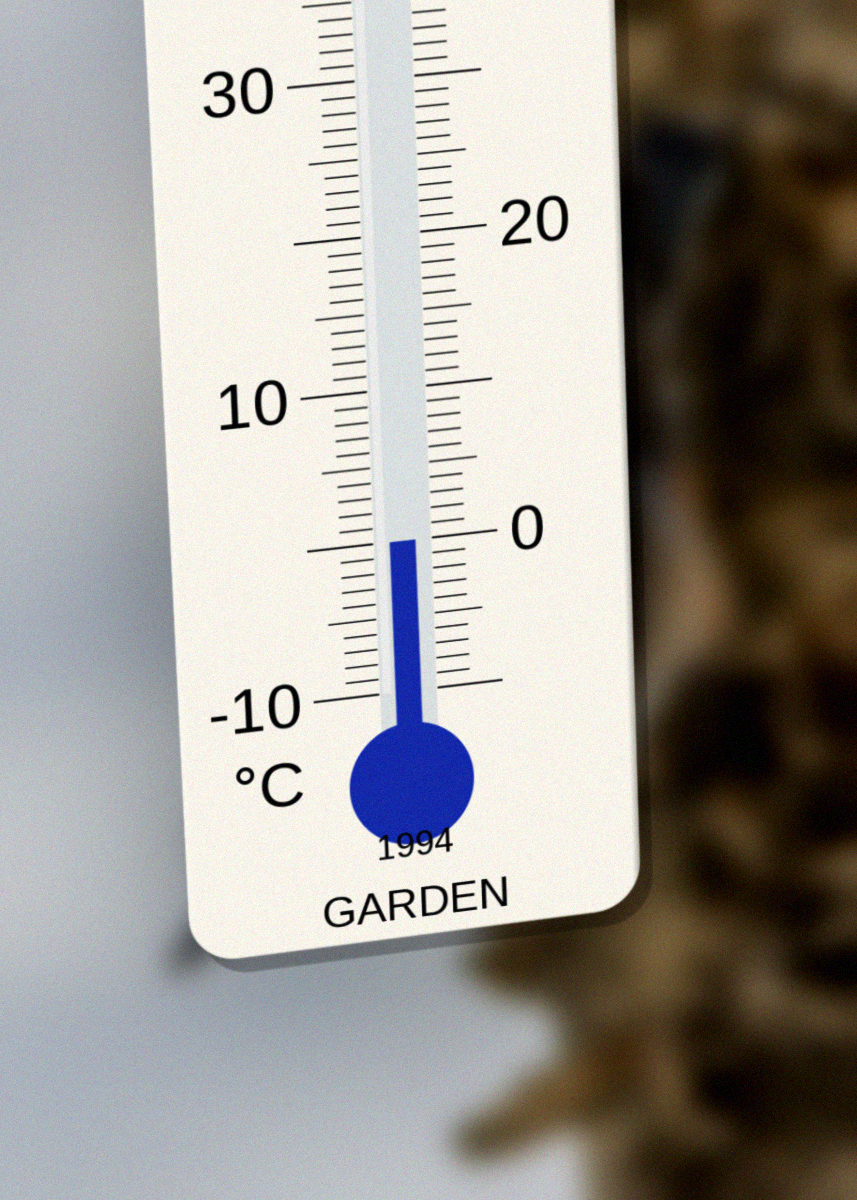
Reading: 0; °C
